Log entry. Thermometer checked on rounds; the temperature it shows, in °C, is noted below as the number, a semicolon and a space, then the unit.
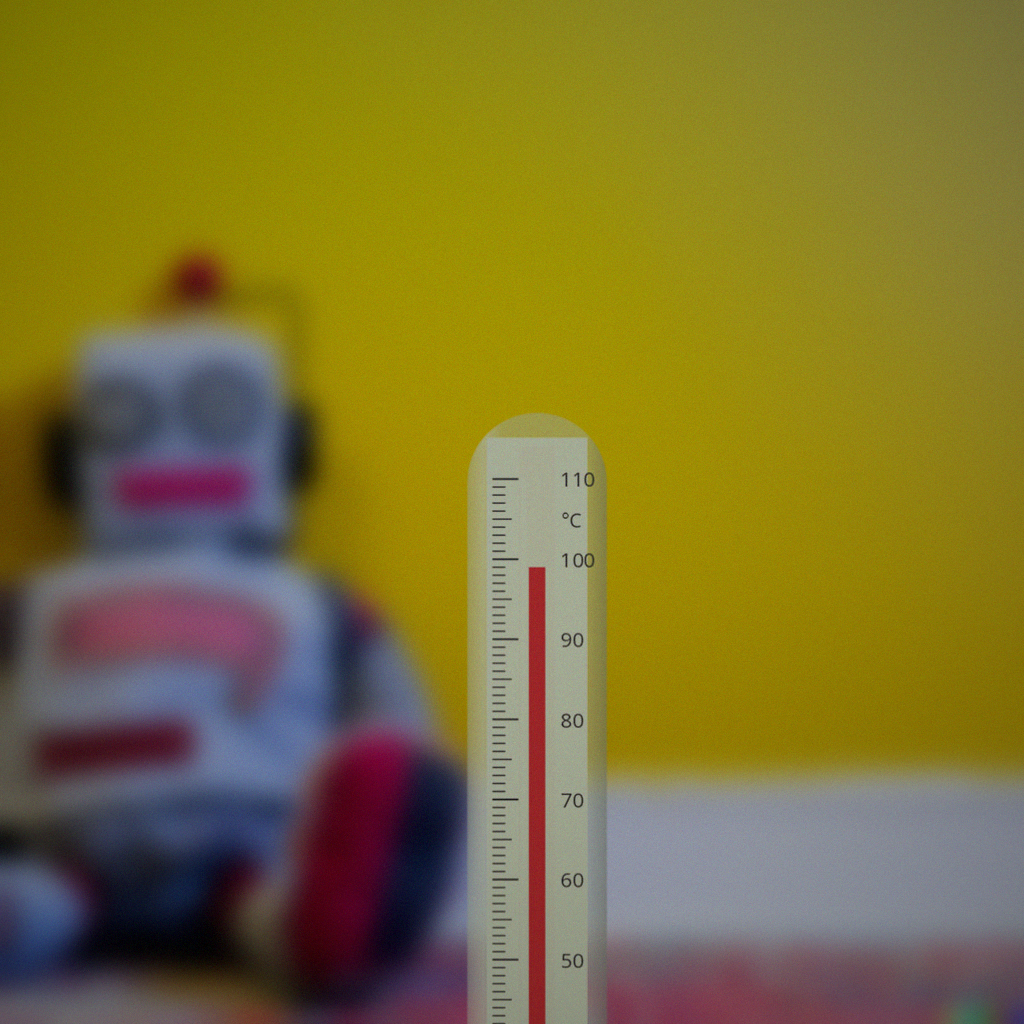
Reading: 99; °C
